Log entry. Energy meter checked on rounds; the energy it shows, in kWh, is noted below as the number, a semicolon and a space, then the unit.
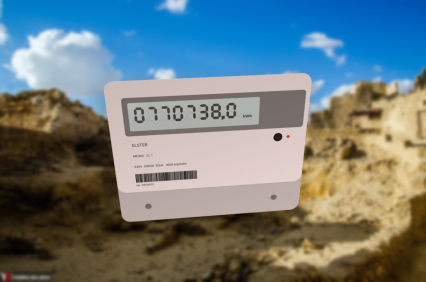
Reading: 770738.0; kWh
